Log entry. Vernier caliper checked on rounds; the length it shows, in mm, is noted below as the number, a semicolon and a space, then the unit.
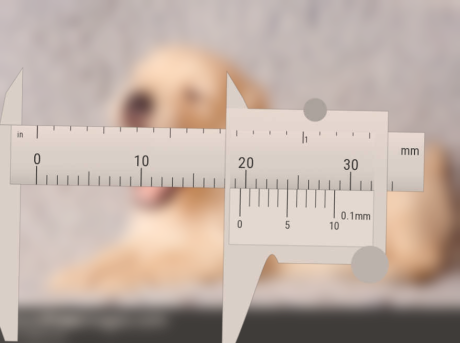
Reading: 19.5; mm
